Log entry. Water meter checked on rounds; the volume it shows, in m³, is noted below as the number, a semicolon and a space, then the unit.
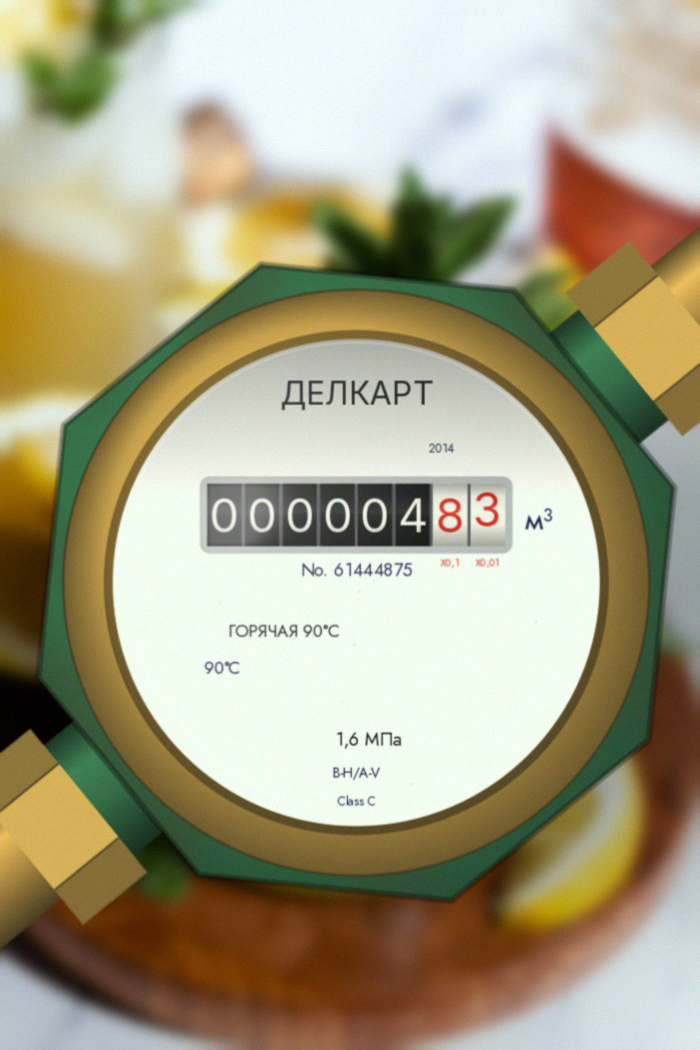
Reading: 4.83; m³
